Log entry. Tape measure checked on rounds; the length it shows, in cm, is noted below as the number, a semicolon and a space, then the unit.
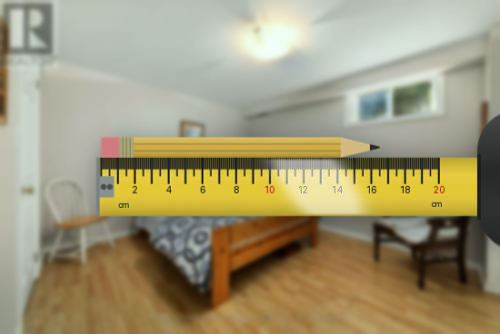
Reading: 16.5; cm
